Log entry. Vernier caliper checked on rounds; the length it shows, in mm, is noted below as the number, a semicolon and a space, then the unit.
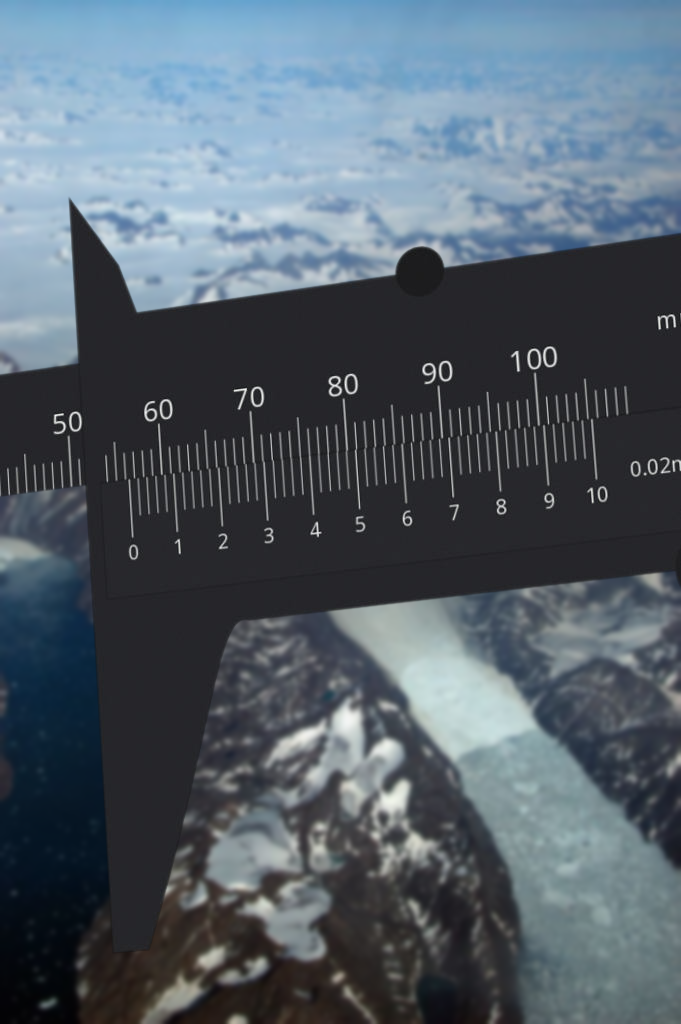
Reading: 56.4; mm
